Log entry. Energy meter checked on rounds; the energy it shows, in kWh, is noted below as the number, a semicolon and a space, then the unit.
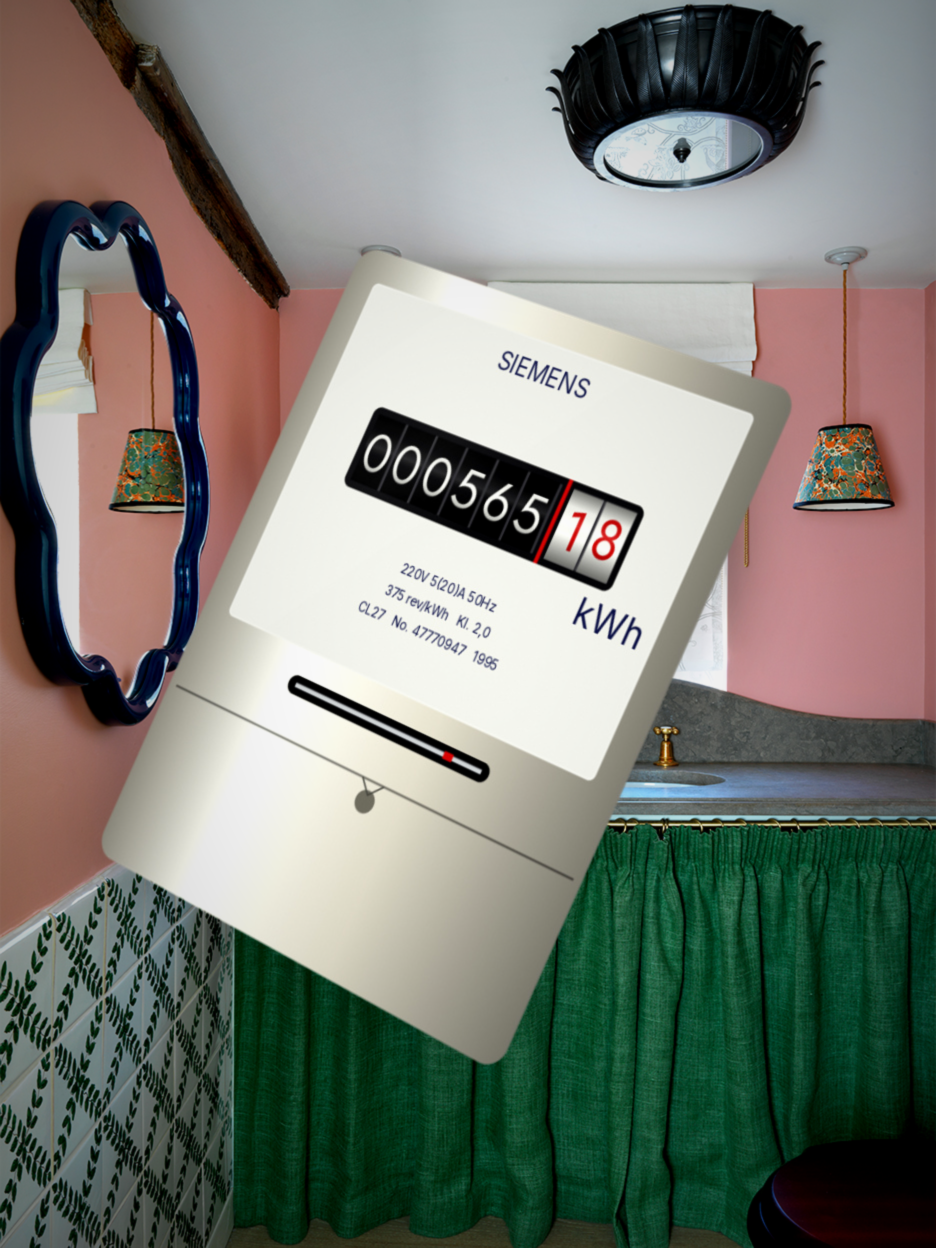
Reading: 565.18; kWh
